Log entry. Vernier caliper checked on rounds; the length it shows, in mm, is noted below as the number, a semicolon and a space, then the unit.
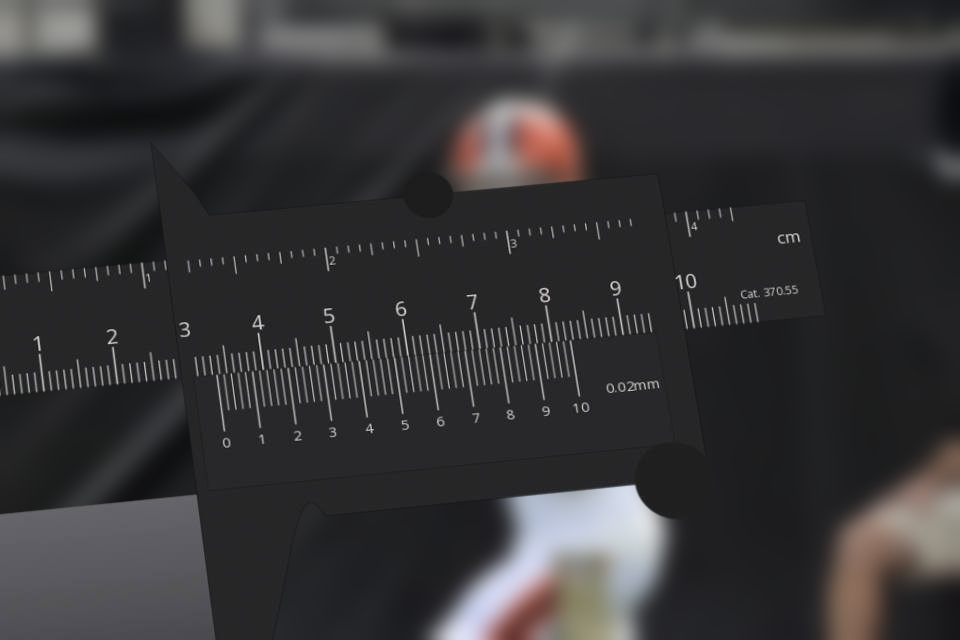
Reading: 33.6; mm
